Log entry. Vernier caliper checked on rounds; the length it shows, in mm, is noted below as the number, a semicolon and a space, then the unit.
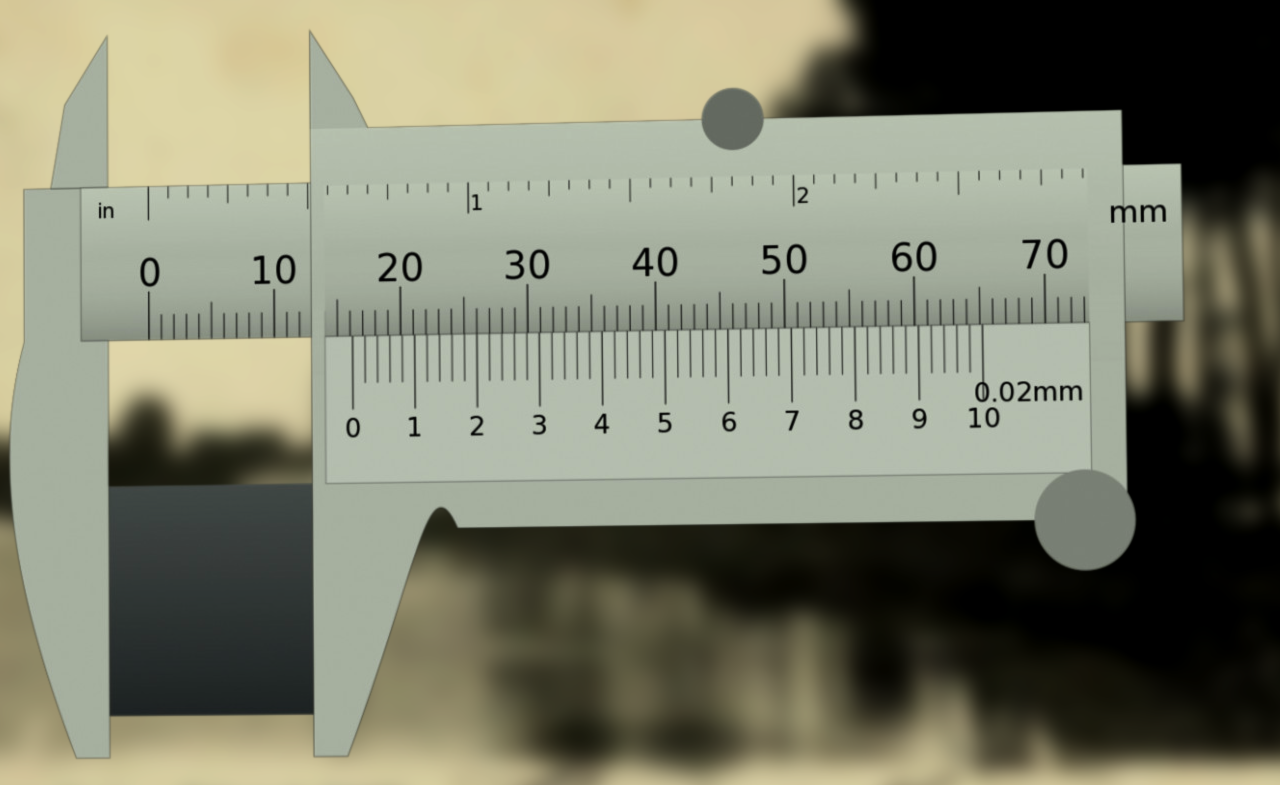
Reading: 16.2; mm
